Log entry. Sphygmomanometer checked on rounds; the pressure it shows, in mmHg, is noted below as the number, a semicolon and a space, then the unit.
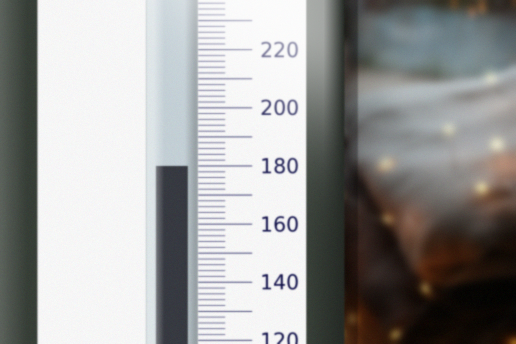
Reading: 180; mmHg
